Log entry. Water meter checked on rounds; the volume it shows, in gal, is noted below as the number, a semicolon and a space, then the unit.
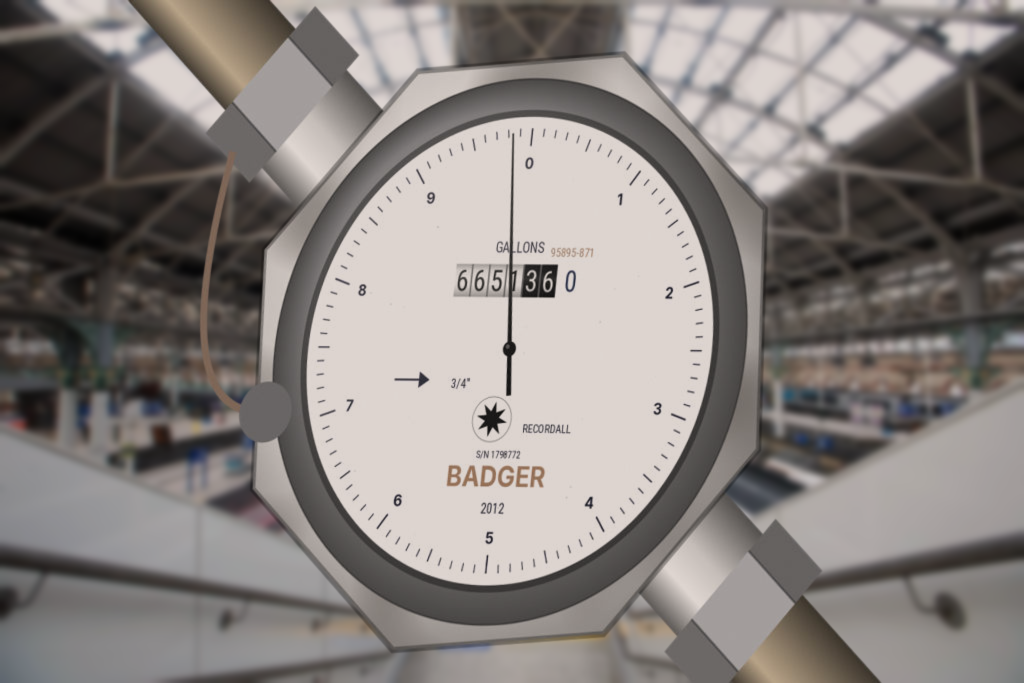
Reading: 6651359.8; gal
